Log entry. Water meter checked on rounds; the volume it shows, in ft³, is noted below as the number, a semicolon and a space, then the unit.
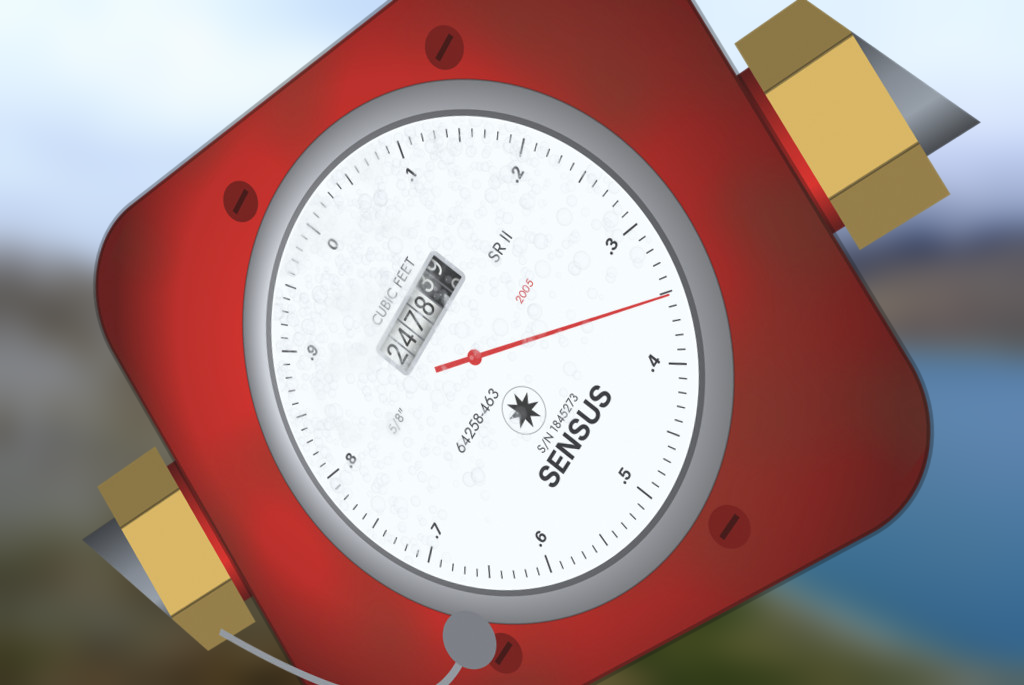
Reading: 247839.35; ft³
